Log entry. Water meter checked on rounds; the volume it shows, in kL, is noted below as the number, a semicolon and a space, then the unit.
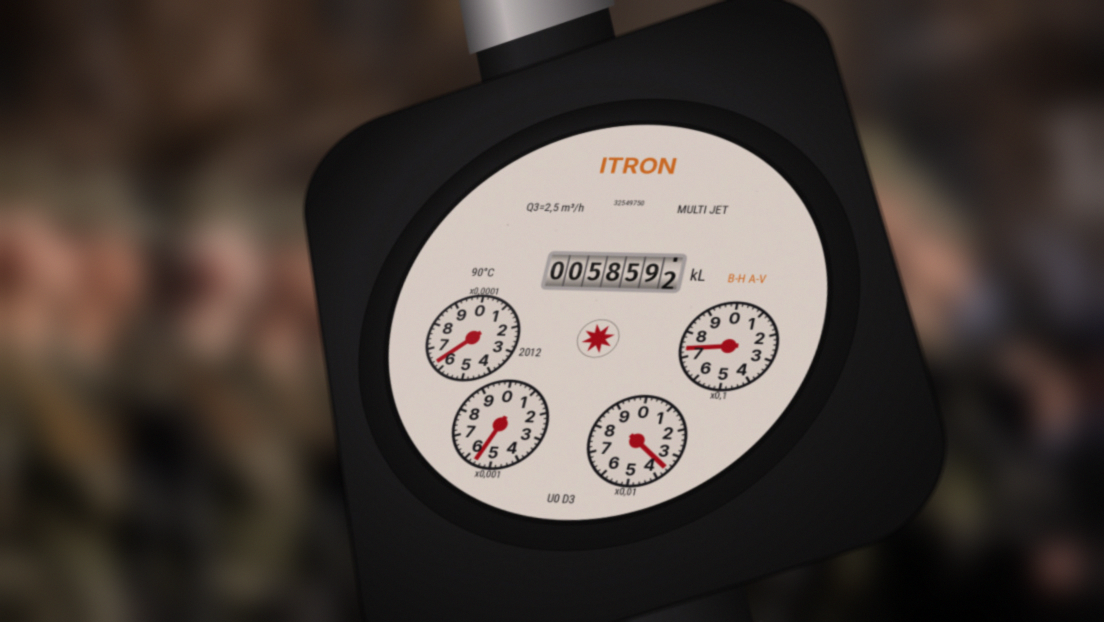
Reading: 58591.7356; kL
